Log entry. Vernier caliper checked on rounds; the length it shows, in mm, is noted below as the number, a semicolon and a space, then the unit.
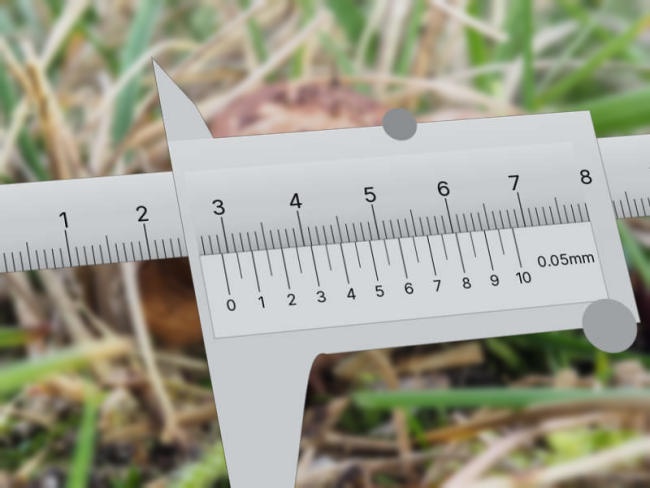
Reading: 29.2; mm
